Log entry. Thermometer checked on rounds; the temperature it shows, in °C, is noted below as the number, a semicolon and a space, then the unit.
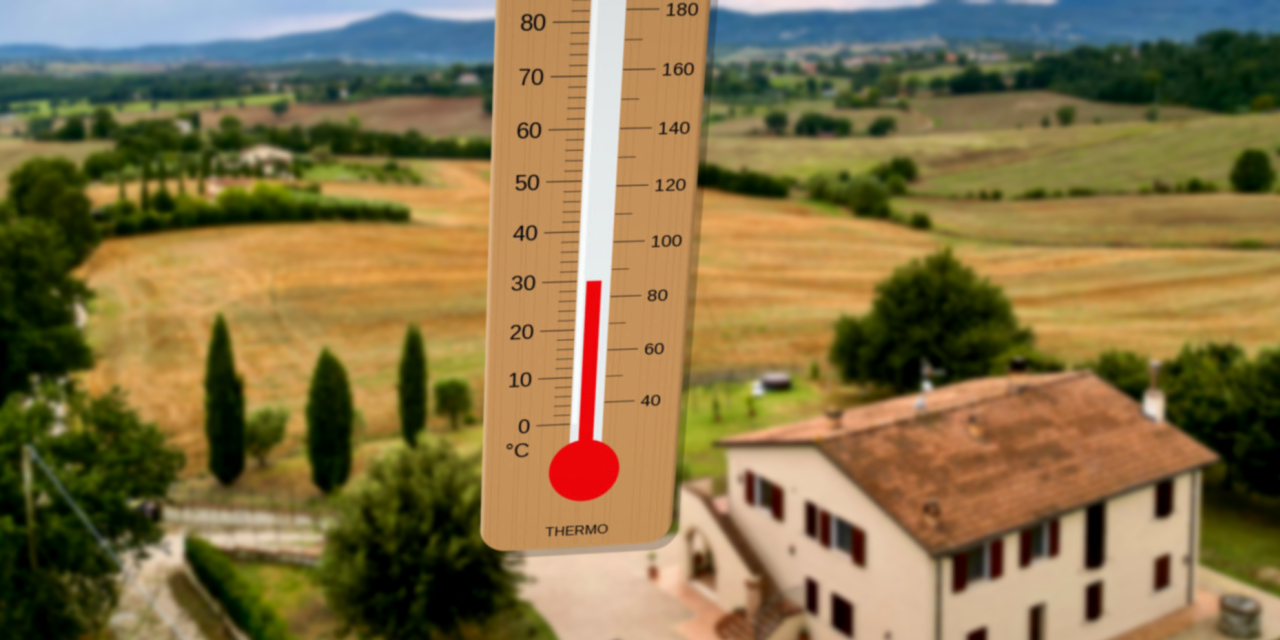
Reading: 30; °C
